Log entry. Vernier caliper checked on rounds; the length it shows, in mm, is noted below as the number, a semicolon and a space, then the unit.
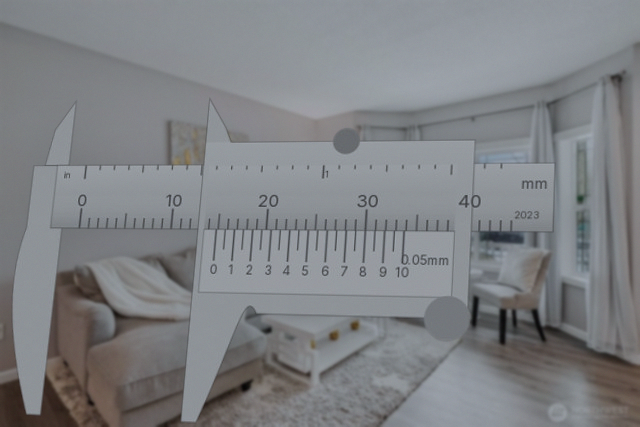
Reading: 14.8; mm
